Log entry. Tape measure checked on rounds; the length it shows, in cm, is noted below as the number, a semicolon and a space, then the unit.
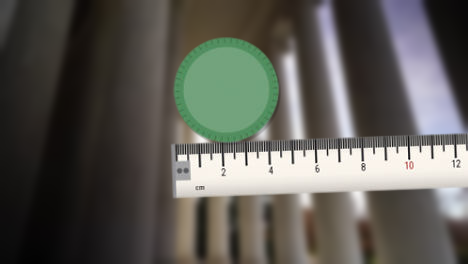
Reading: 4.5; cm
